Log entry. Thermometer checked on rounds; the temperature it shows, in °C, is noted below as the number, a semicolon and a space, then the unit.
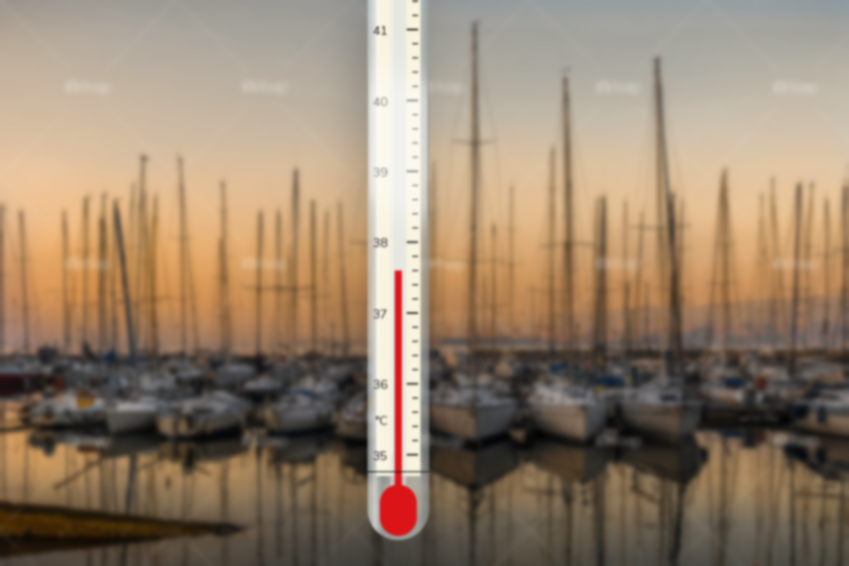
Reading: 37.6; °C
